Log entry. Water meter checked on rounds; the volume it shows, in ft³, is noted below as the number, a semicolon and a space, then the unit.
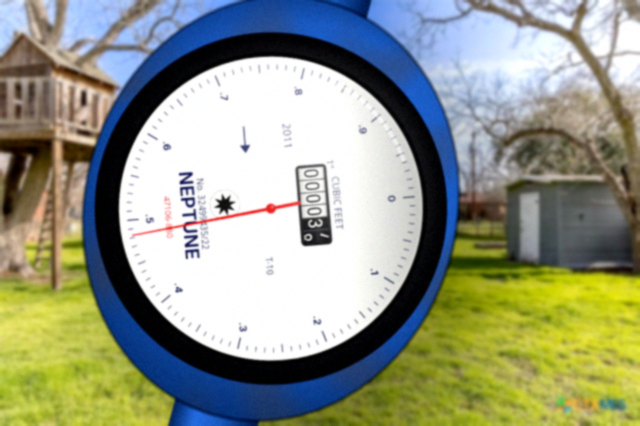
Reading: 37.48; ft³
